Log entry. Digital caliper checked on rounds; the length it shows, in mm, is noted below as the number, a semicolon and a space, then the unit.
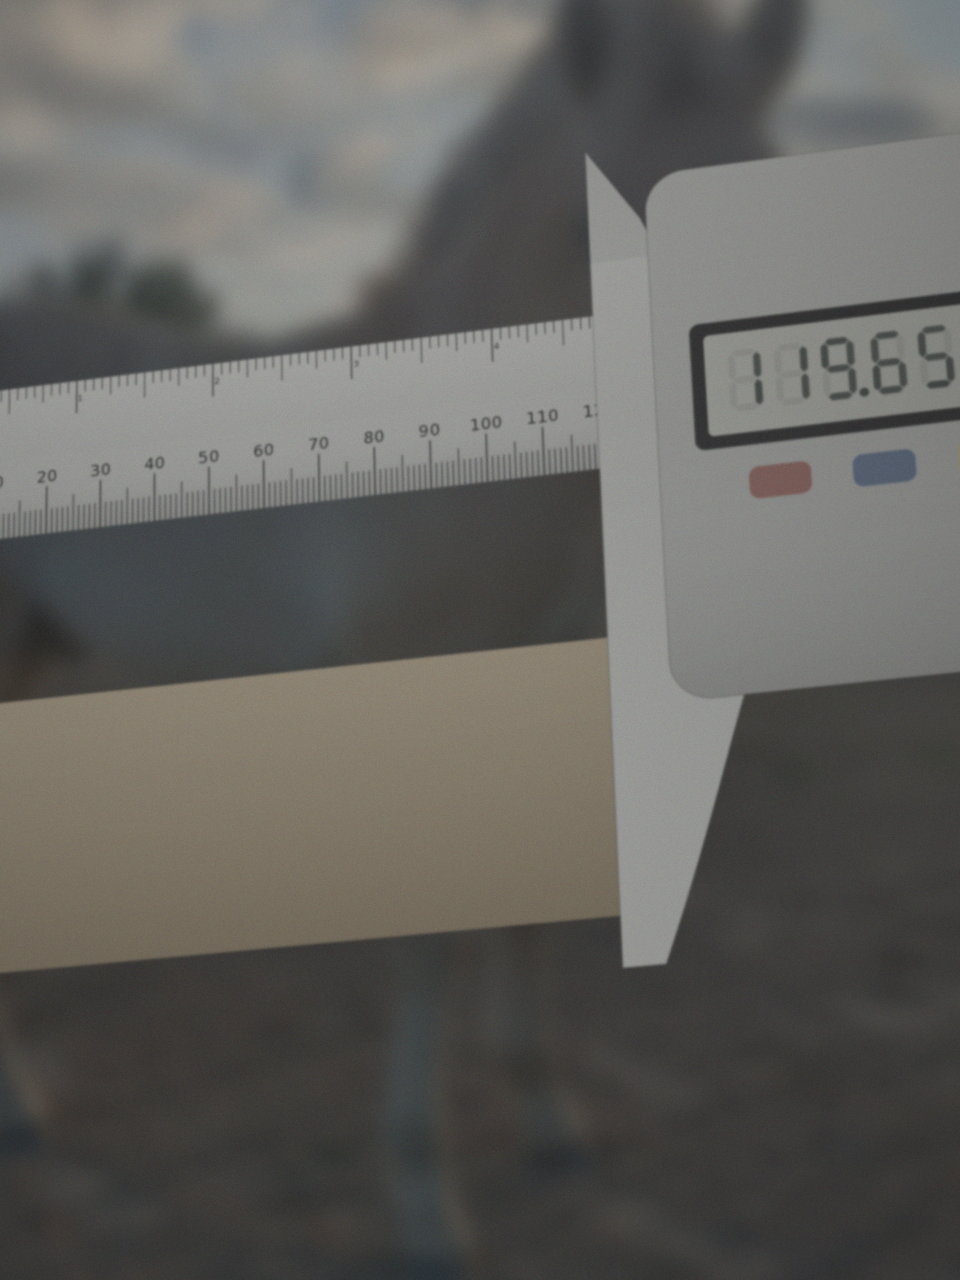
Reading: 119.65; mm
